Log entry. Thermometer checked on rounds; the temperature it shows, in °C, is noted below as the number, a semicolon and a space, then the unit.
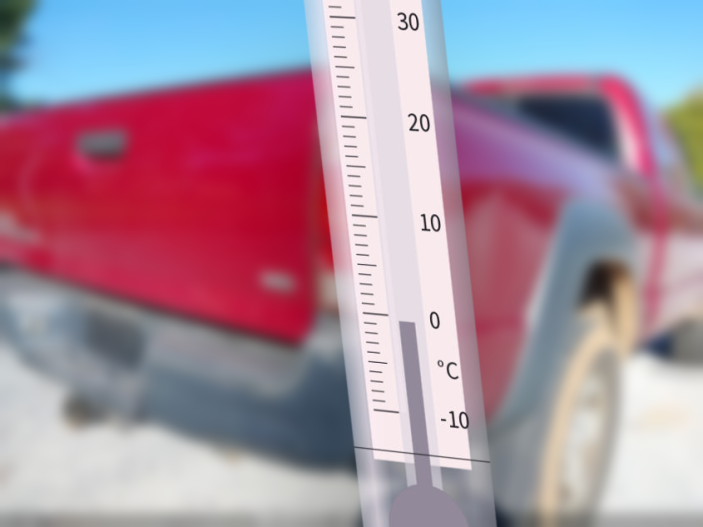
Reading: -0.5; °C
